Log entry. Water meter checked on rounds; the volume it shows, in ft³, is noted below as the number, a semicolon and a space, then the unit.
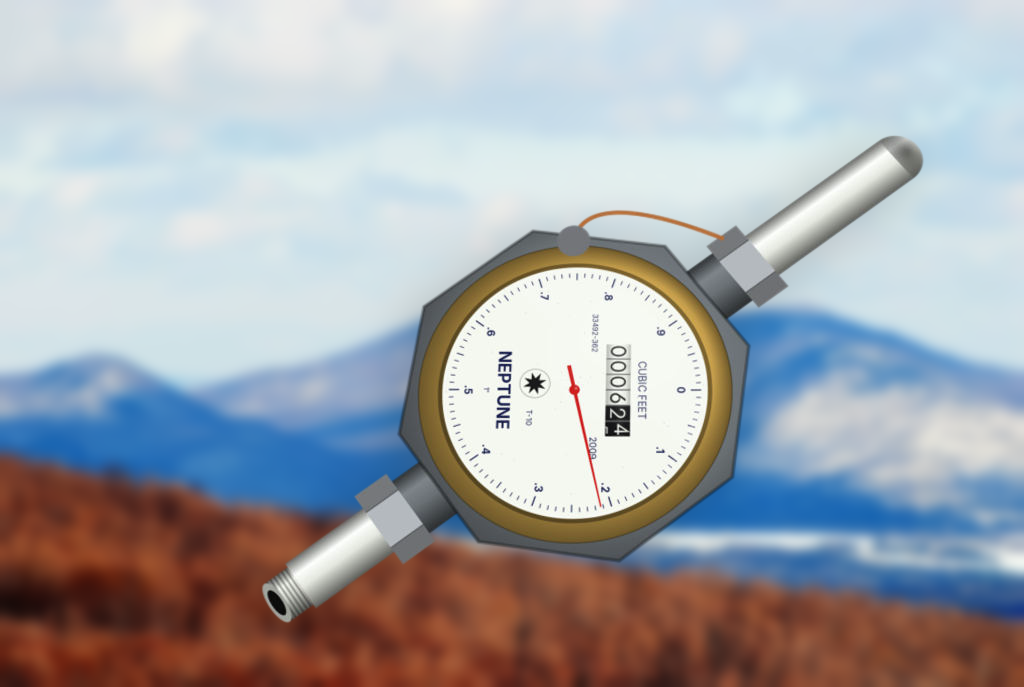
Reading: 624.21; ft³
